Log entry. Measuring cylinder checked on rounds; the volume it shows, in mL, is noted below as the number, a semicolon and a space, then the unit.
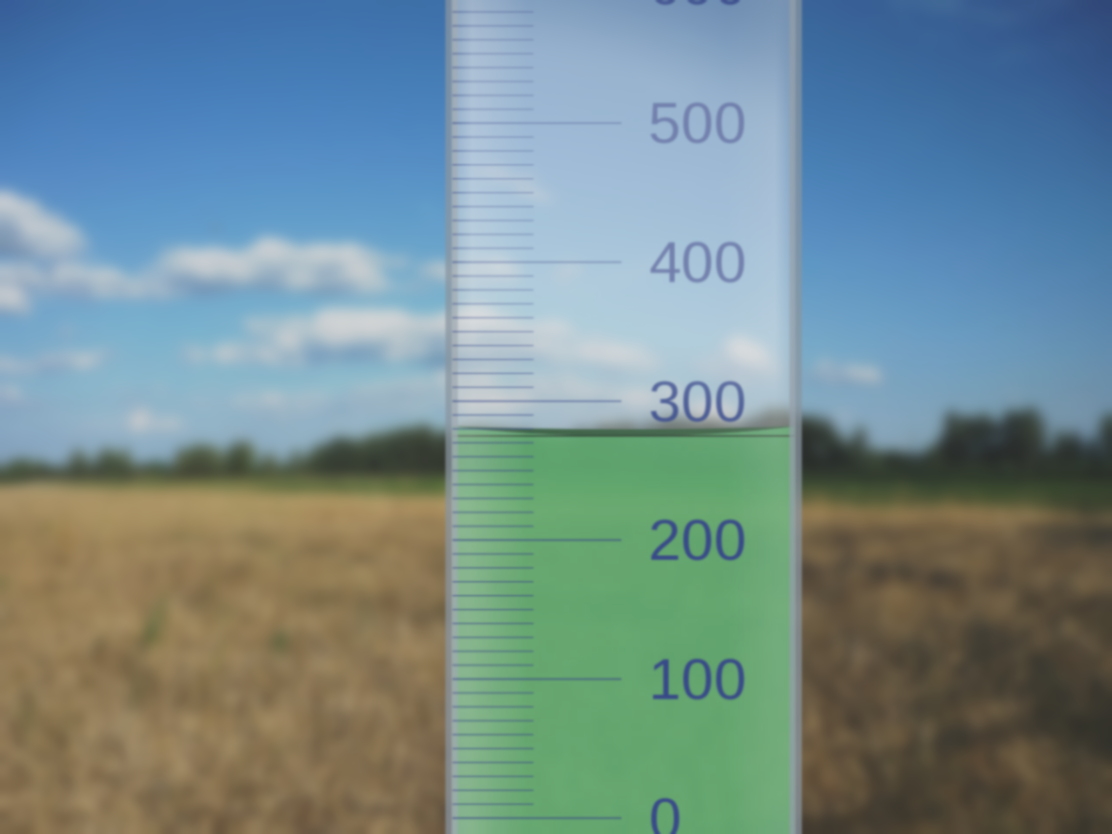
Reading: 275; mL
